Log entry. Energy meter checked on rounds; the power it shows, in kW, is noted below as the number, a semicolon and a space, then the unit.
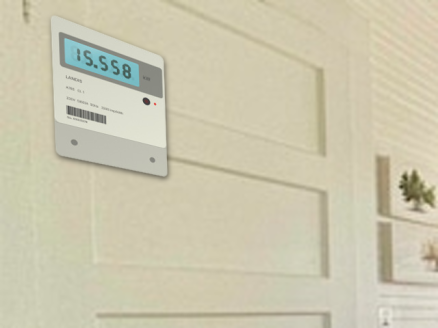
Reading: 15.558; kW
